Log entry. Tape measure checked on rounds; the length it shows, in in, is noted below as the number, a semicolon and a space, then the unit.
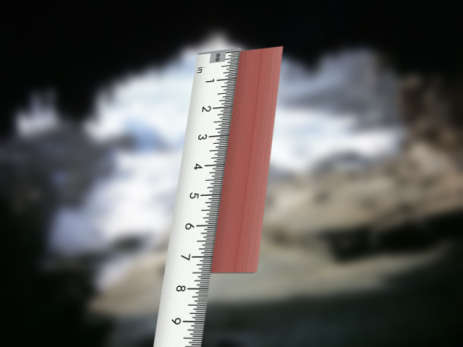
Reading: 7.5; in
